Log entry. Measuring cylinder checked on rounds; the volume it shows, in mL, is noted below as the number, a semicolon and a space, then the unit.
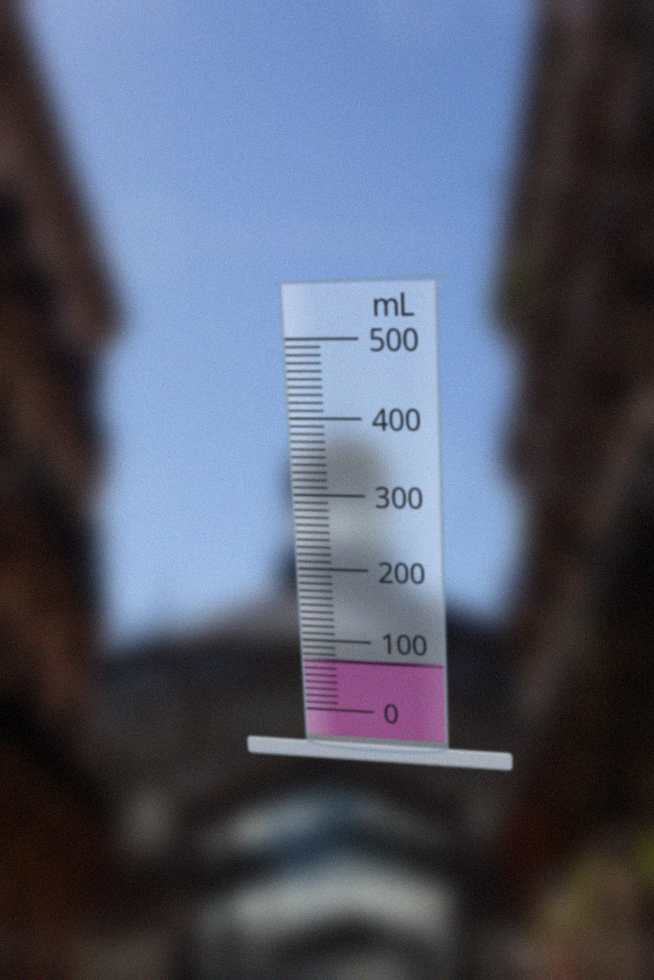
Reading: 70; mL
